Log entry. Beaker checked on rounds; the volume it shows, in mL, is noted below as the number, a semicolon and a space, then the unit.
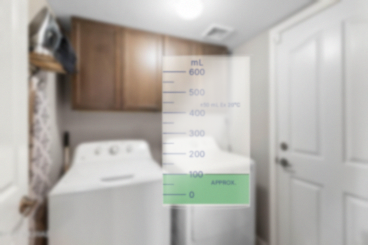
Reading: 100; mL
